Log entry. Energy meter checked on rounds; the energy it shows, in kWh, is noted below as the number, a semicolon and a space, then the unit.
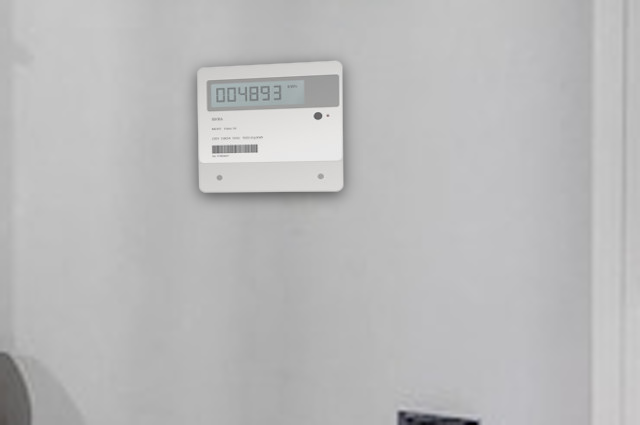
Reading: 4893; kWh
